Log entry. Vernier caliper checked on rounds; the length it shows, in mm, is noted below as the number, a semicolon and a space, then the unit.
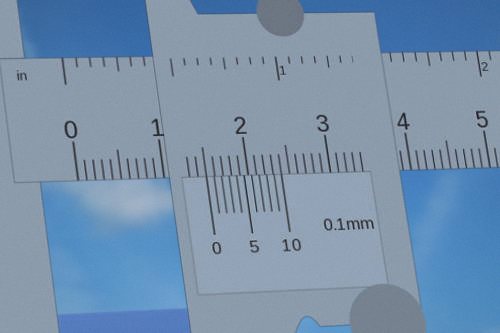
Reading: 15.0; mm
